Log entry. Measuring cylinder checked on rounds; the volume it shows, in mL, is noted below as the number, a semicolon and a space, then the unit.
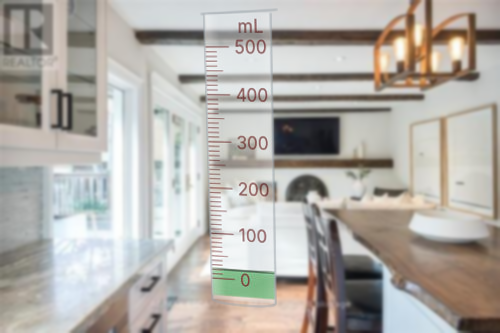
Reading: 20; mL
